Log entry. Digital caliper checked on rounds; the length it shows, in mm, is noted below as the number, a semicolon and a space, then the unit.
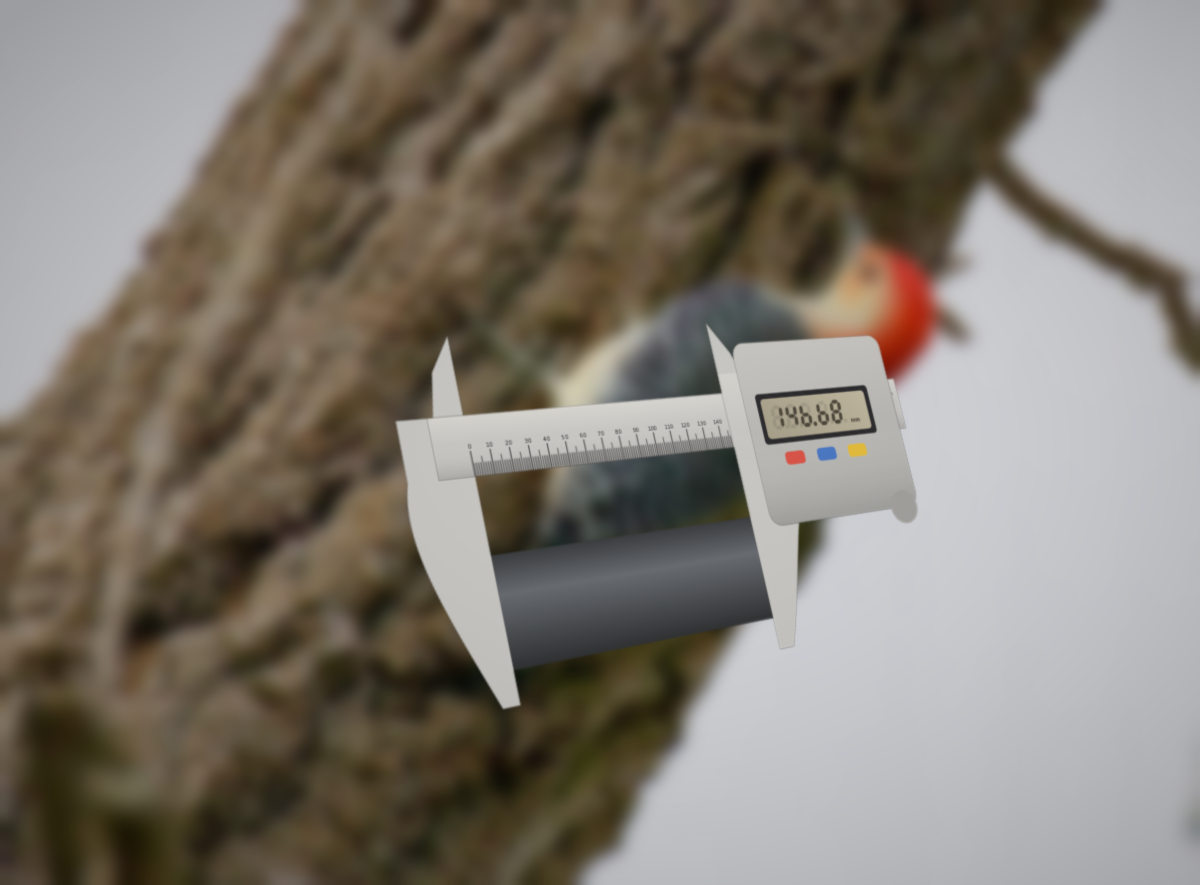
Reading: 146.68; mm
